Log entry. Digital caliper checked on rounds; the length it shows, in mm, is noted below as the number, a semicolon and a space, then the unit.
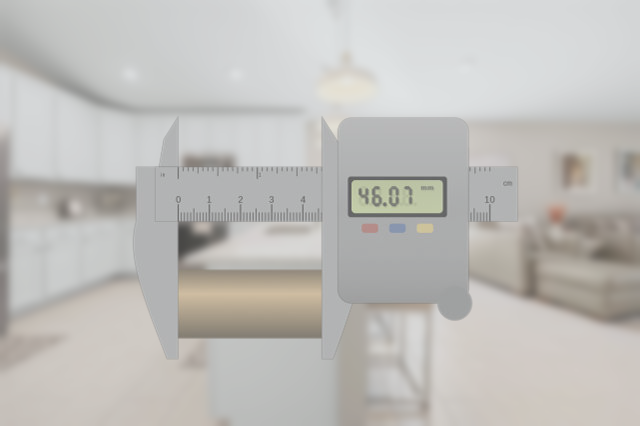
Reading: 46.07; mm
